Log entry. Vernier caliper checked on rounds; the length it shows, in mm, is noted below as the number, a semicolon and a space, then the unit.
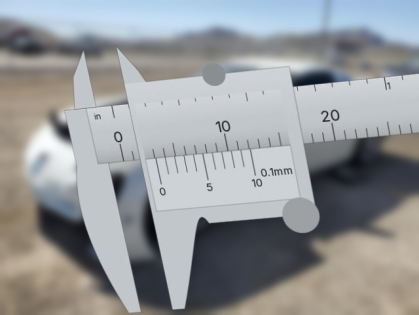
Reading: 3.1; mm
